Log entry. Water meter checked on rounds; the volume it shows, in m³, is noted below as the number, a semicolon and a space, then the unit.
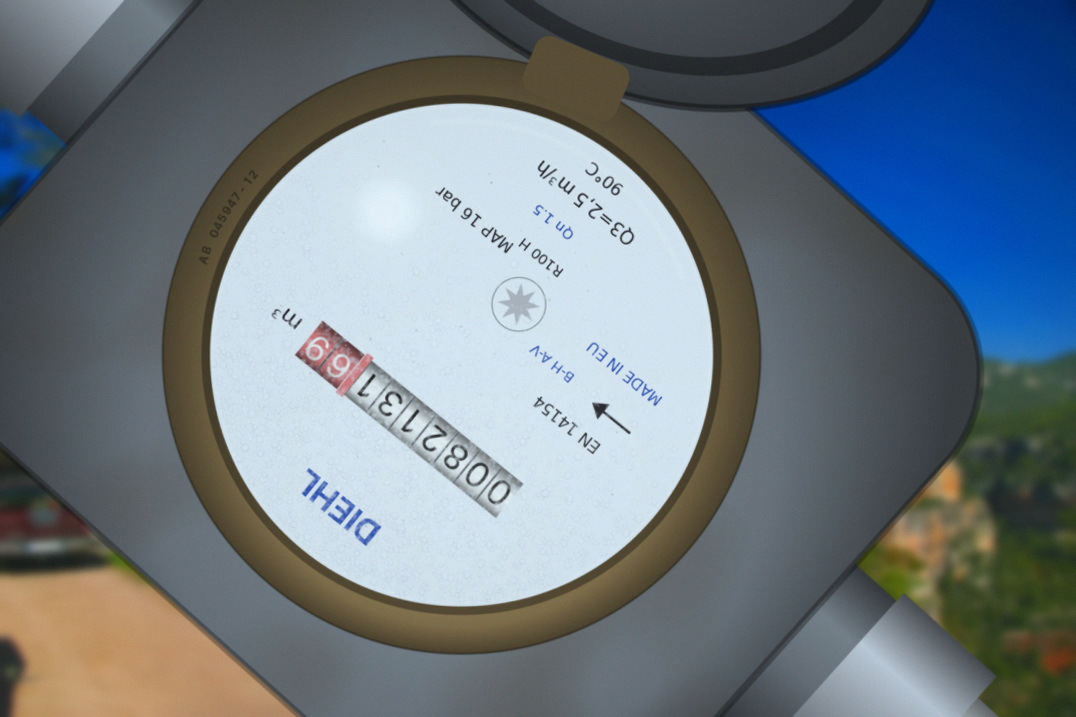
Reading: 82131.69; m³
